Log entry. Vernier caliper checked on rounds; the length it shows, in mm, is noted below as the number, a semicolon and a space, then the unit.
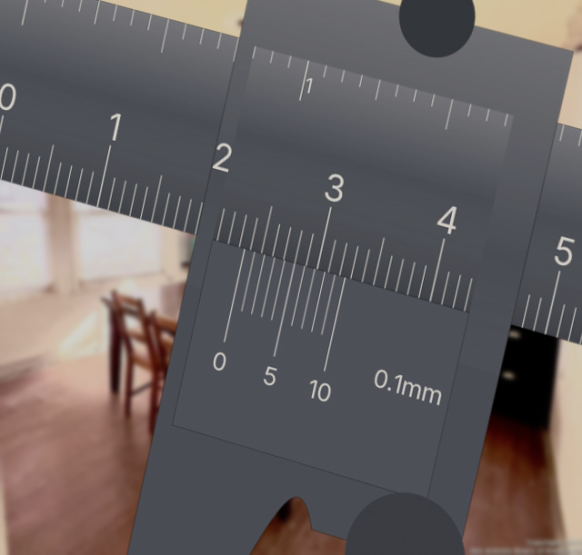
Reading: 23.5; mm
